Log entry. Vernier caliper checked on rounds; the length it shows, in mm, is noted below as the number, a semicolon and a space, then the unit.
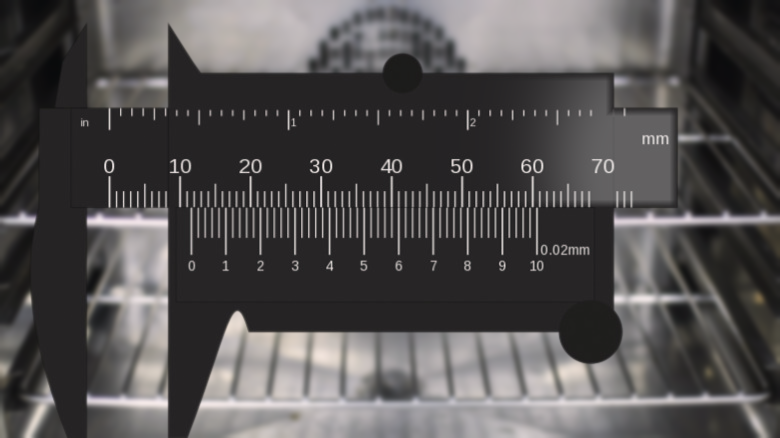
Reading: 11.6; mm
